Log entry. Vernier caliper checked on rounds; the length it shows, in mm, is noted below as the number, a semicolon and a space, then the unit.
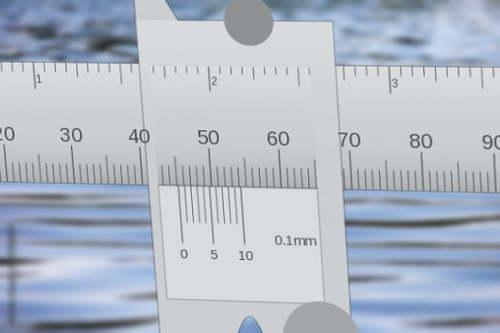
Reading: 45.2; mm
